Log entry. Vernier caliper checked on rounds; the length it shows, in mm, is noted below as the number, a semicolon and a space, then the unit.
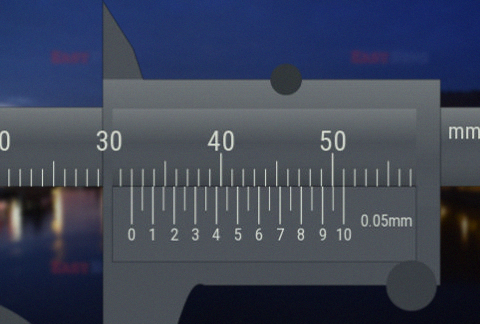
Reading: 32.0; mm
